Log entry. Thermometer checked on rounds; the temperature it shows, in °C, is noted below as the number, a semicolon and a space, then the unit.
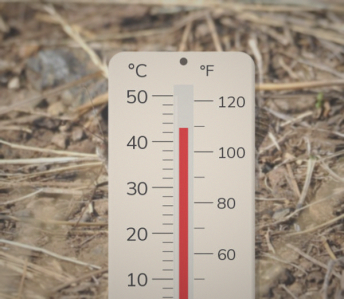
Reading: 43; °C
